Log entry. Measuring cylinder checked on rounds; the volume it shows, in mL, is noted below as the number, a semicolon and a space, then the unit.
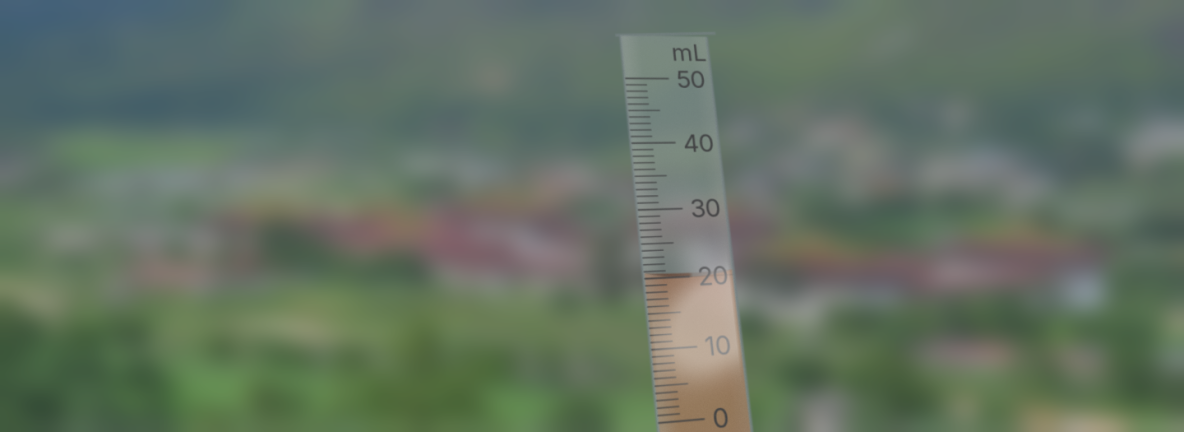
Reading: 20; mL
